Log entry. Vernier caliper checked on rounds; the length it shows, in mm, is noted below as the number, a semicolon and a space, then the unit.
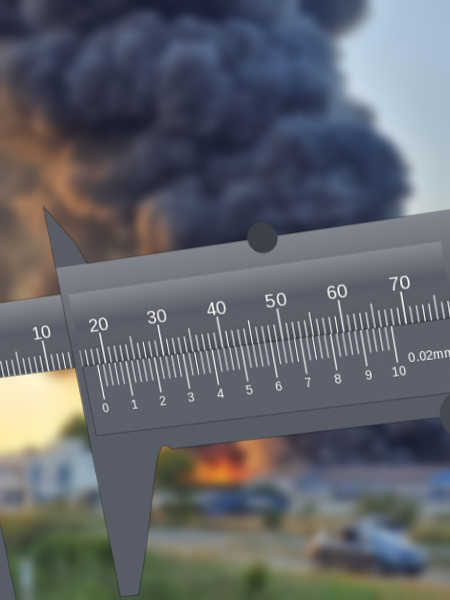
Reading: 18.6; mm
